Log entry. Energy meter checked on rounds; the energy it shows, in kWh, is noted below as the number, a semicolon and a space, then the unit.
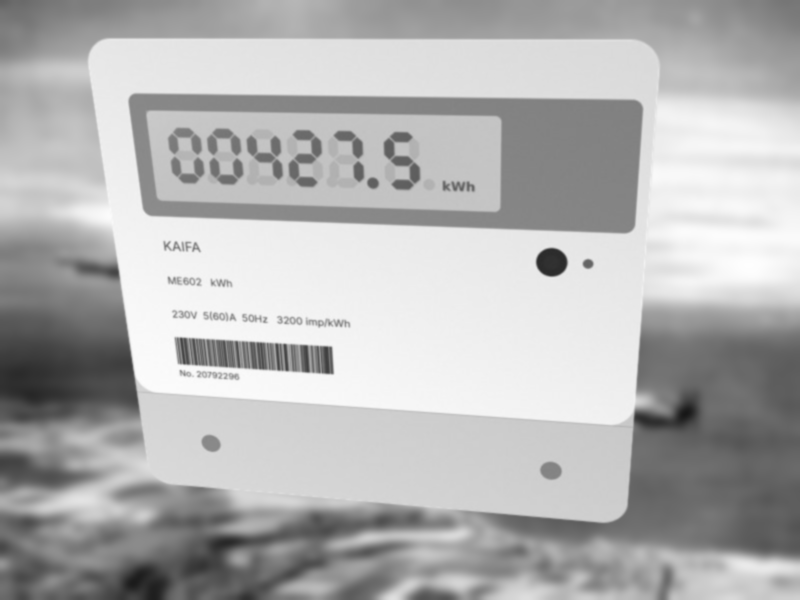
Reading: 427.5; kWh
